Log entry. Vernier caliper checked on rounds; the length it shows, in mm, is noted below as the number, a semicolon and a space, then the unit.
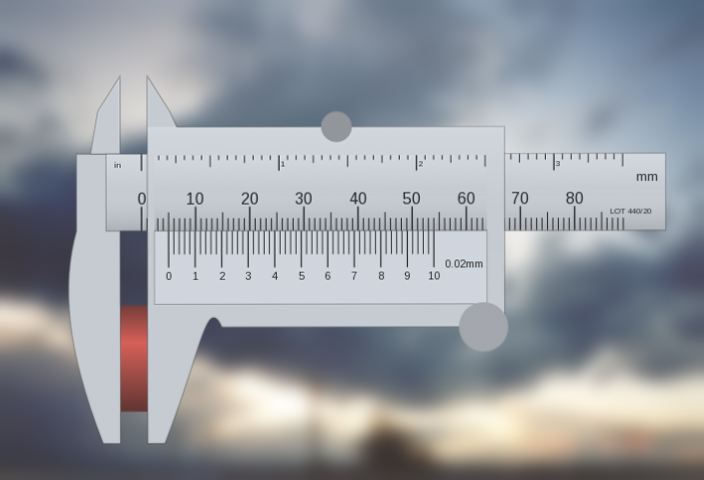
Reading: 5.0; mm
